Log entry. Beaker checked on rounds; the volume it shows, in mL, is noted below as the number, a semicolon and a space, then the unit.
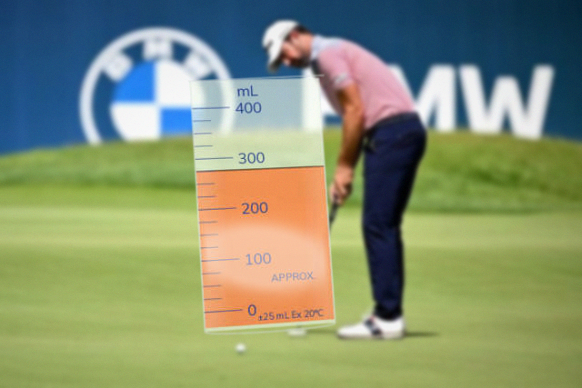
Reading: 275; mL
